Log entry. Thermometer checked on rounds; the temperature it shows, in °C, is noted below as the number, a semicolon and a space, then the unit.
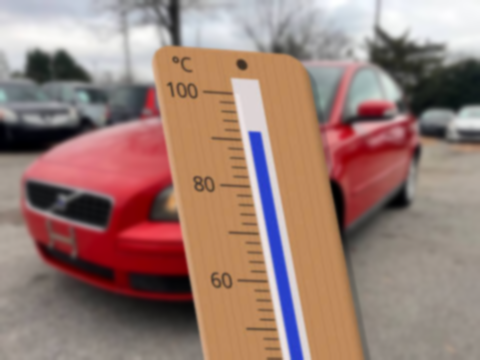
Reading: 92; °C
